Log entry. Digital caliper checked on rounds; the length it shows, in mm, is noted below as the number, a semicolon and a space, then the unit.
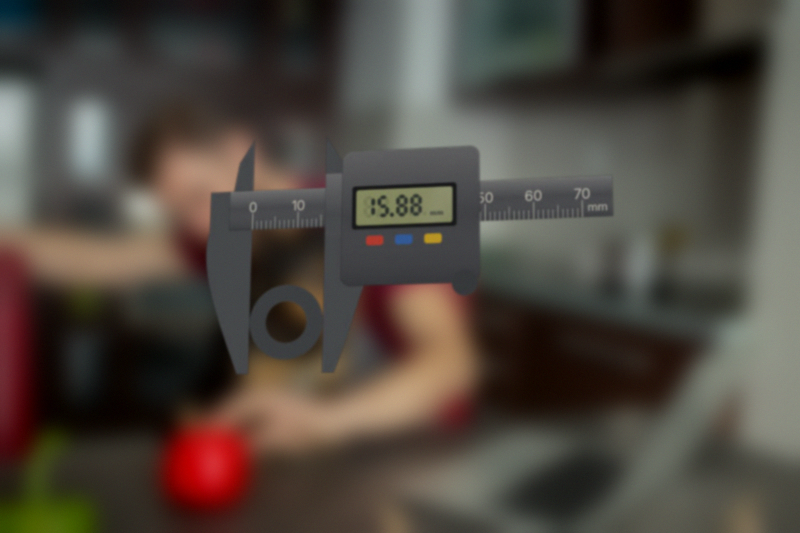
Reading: 15.88; mm
